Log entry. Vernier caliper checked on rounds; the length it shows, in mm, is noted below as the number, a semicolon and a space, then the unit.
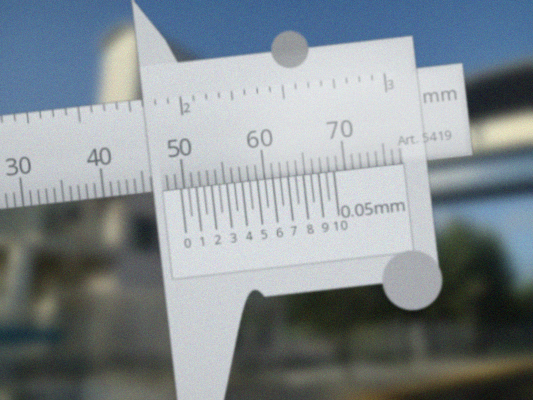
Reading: 49.6; mm
